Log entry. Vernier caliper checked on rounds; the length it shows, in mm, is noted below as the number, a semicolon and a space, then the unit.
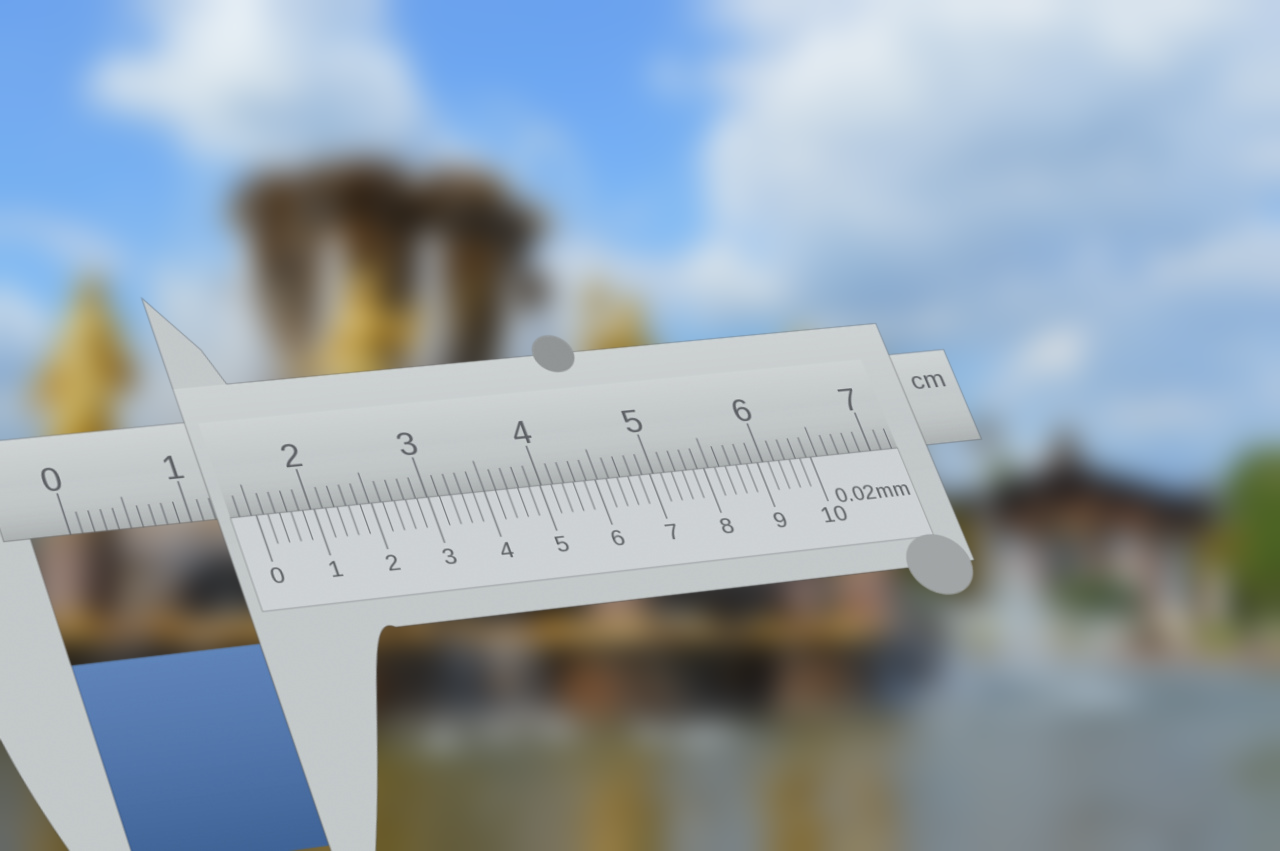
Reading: 15.4; mm
